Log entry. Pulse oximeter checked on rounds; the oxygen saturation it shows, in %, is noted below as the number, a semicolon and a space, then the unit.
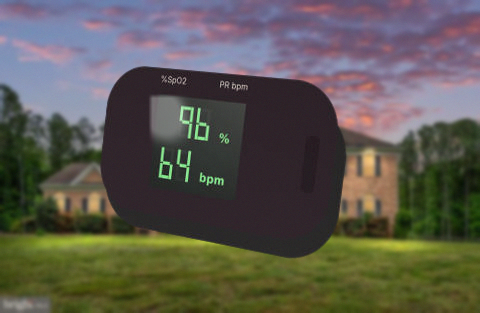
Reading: 96; %
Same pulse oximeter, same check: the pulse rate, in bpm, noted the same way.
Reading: 64; bpm
